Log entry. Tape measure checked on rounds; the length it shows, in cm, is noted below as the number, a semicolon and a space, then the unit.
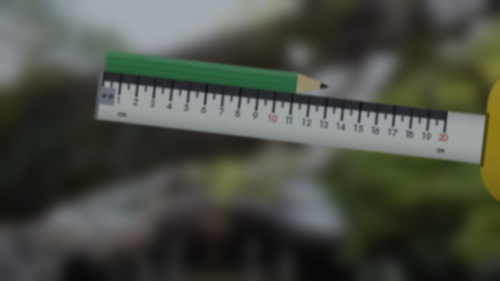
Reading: 13; cm
